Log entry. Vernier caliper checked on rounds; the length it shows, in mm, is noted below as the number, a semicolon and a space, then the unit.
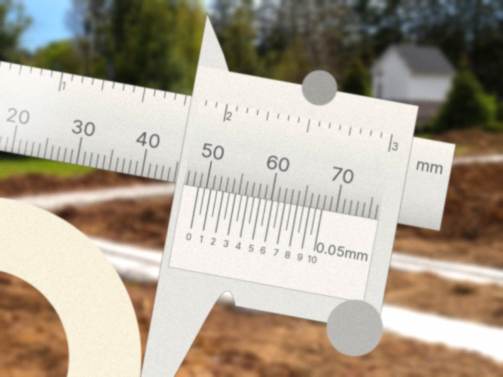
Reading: 48.8; mm
